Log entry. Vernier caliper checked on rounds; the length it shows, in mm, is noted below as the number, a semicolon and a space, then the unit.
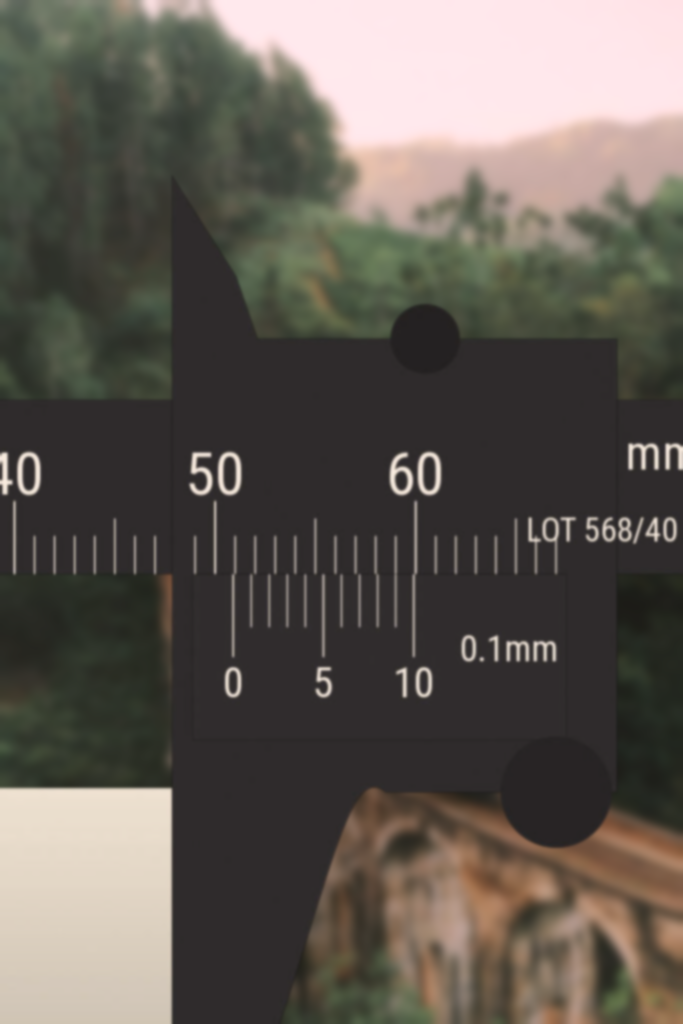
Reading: 50.9; mm
